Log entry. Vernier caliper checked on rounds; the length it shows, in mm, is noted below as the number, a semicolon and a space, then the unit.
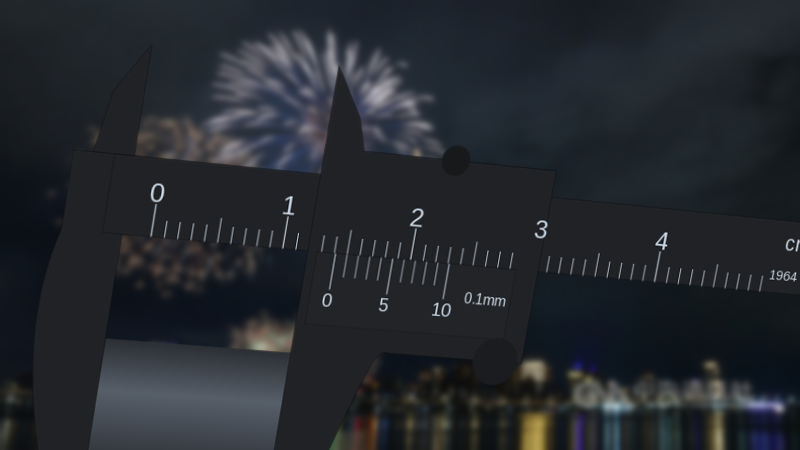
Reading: 14.1; mm
